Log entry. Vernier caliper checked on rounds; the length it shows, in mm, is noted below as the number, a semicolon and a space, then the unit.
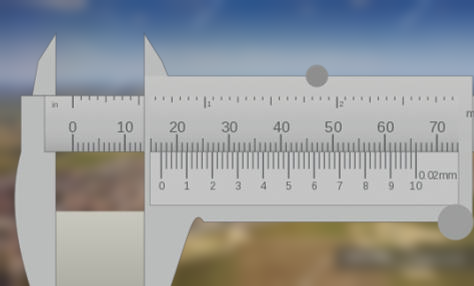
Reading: 17.0; mm
